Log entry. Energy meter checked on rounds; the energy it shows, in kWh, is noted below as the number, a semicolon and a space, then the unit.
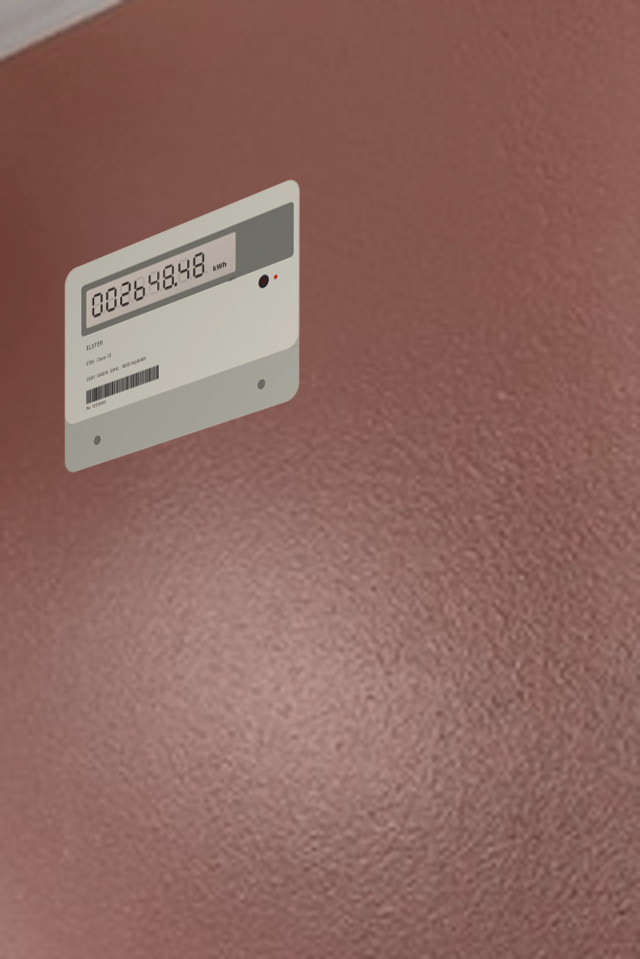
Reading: 2648.48; kWh
